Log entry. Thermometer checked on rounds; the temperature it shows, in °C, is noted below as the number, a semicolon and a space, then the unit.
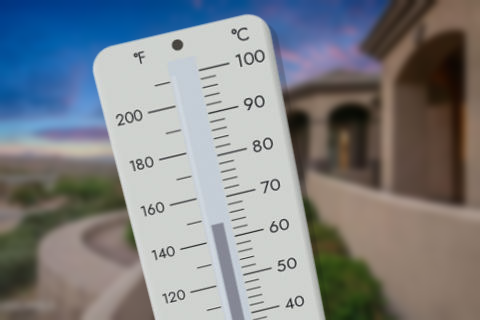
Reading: 64; °C
